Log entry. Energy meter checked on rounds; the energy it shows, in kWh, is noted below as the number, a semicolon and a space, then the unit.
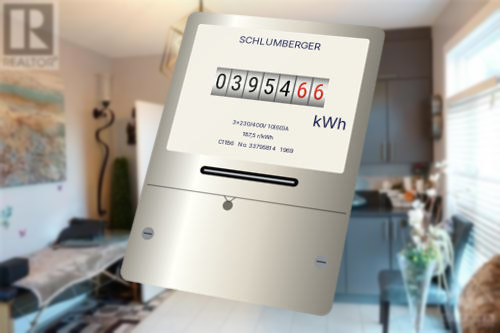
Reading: 3954.66; kWh
